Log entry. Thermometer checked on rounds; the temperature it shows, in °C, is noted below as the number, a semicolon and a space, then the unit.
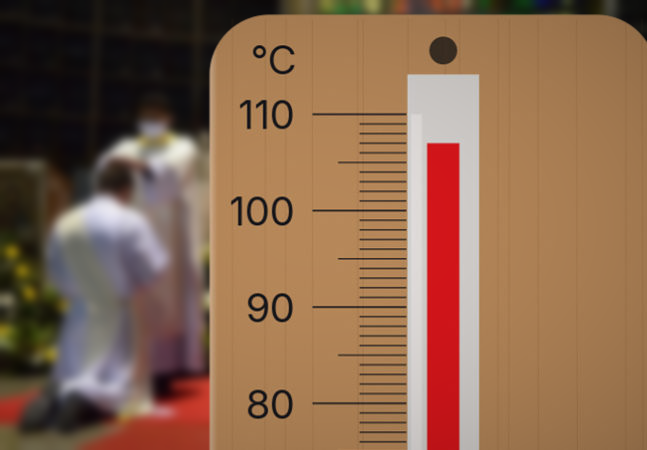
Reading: 107; °C
